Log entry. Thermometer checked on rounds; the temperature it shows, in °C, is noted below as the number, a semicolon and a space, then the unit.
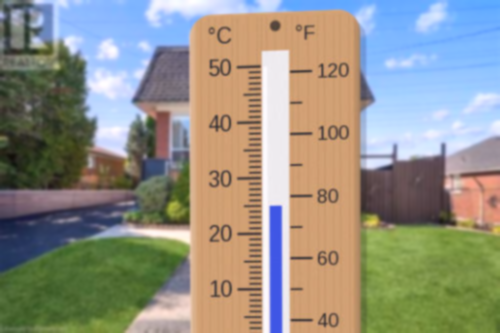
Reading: 25; °C
